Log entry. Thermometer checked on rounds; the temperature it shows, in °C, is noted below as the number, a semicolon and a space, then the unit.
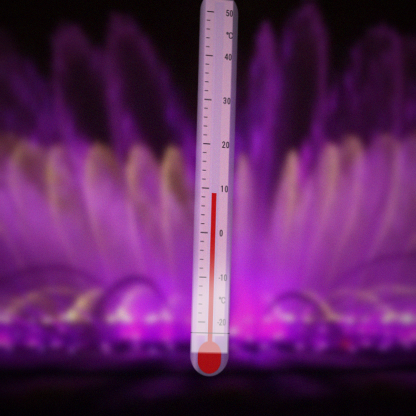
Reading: 9; °C
